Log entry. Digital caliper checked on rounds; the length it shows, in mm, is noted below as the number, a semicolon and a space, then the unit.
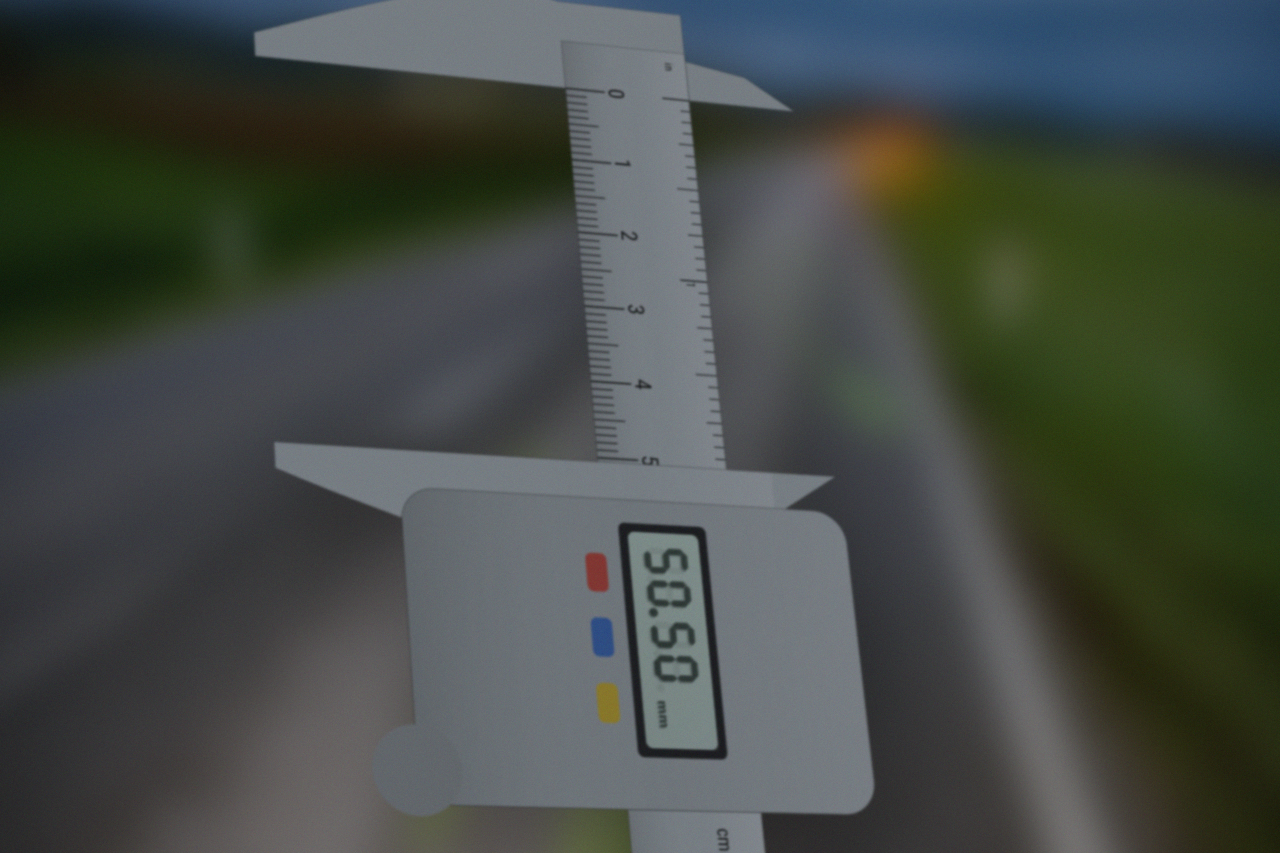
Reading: 50.50; mm
